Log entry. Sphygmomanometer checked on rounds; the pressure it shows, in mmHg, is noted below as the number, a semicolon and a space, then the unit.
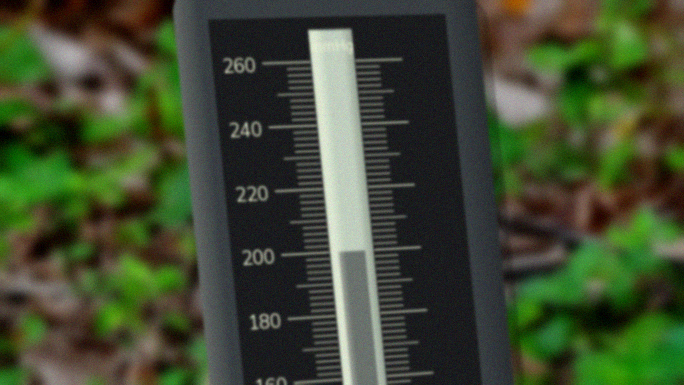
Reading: 200; mmHg
